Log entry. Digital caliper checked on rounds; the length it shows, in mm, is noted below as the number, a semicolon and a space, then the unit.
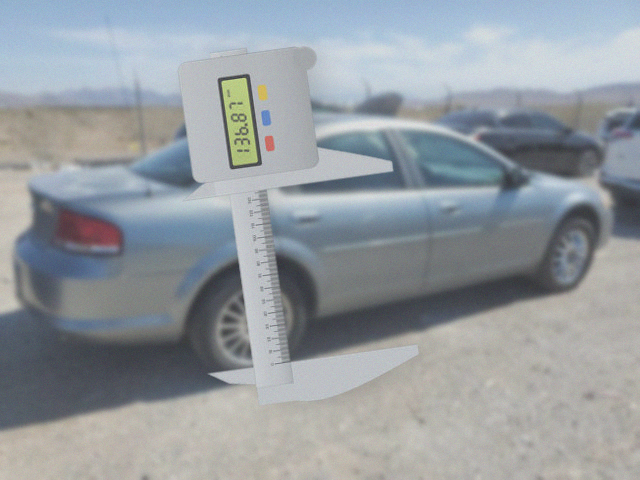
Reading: 136.87; mm
